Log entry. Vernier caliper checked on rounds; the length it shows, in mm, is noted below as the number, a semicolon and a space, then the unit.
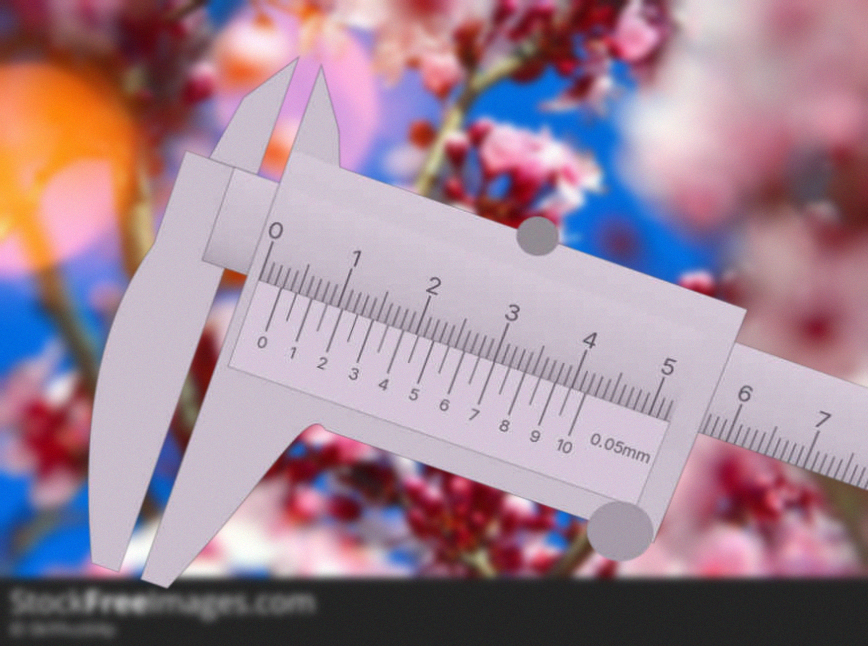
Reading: 2.8; mm
